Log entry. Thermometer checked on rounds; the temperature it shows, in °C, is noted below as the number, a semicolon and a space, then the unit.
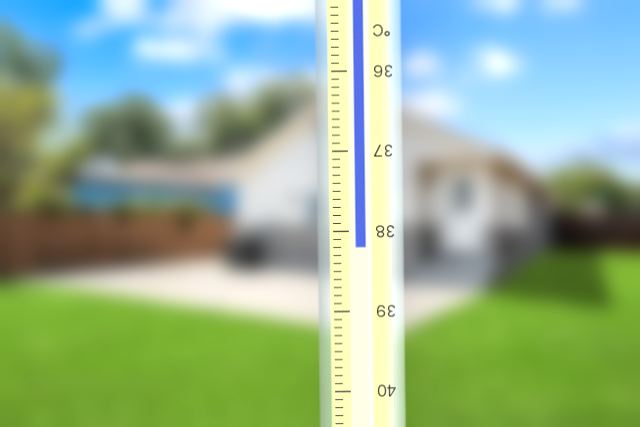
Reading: 38.2; °C
